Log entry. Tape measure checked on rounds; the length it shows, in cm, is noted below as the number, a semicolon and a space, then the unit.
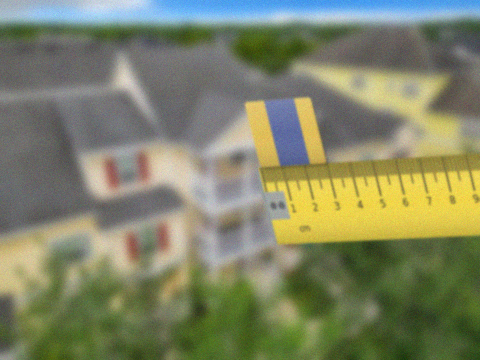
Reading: 3; cm
